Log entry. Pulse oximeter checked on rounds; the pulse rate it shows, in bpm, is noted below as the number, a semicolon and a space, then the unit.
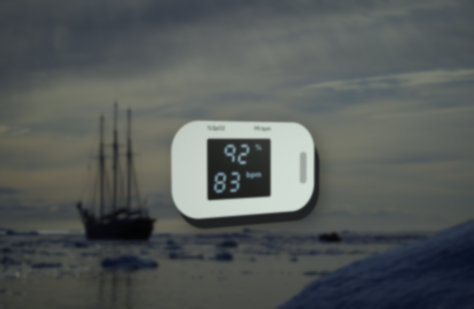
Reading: 83; bpm
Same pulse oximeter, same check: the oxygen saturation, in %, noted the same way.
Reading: 92; %
